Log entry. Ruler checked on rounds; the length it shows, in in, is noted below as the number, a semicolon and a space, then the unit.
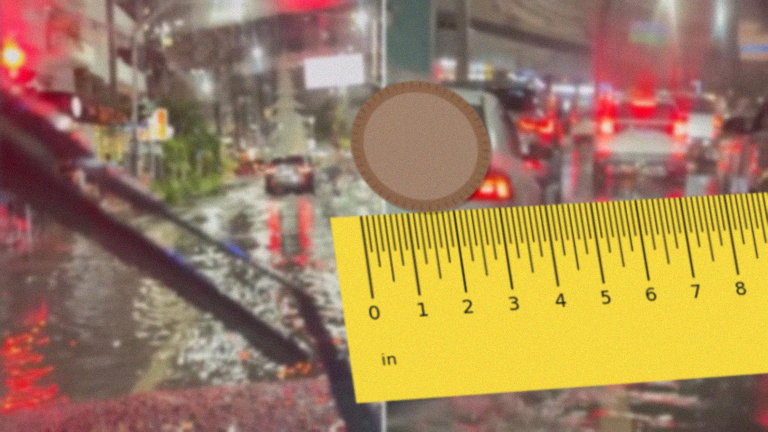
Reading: 3; in
